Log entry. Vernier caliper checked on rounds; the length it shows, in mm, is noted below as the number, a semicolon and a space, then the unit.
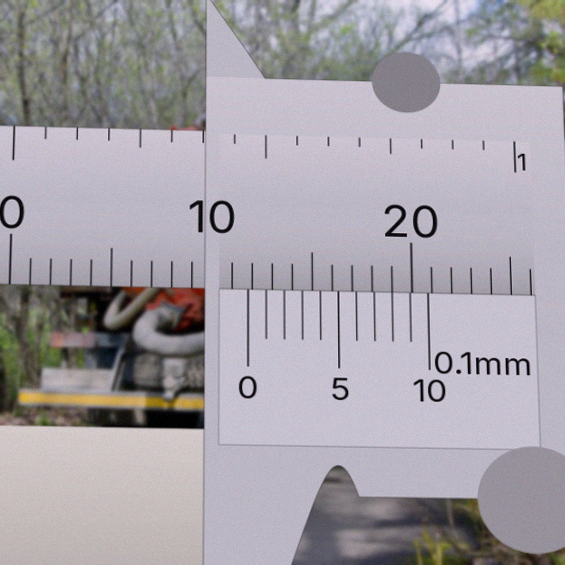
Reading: 11.8; mm
